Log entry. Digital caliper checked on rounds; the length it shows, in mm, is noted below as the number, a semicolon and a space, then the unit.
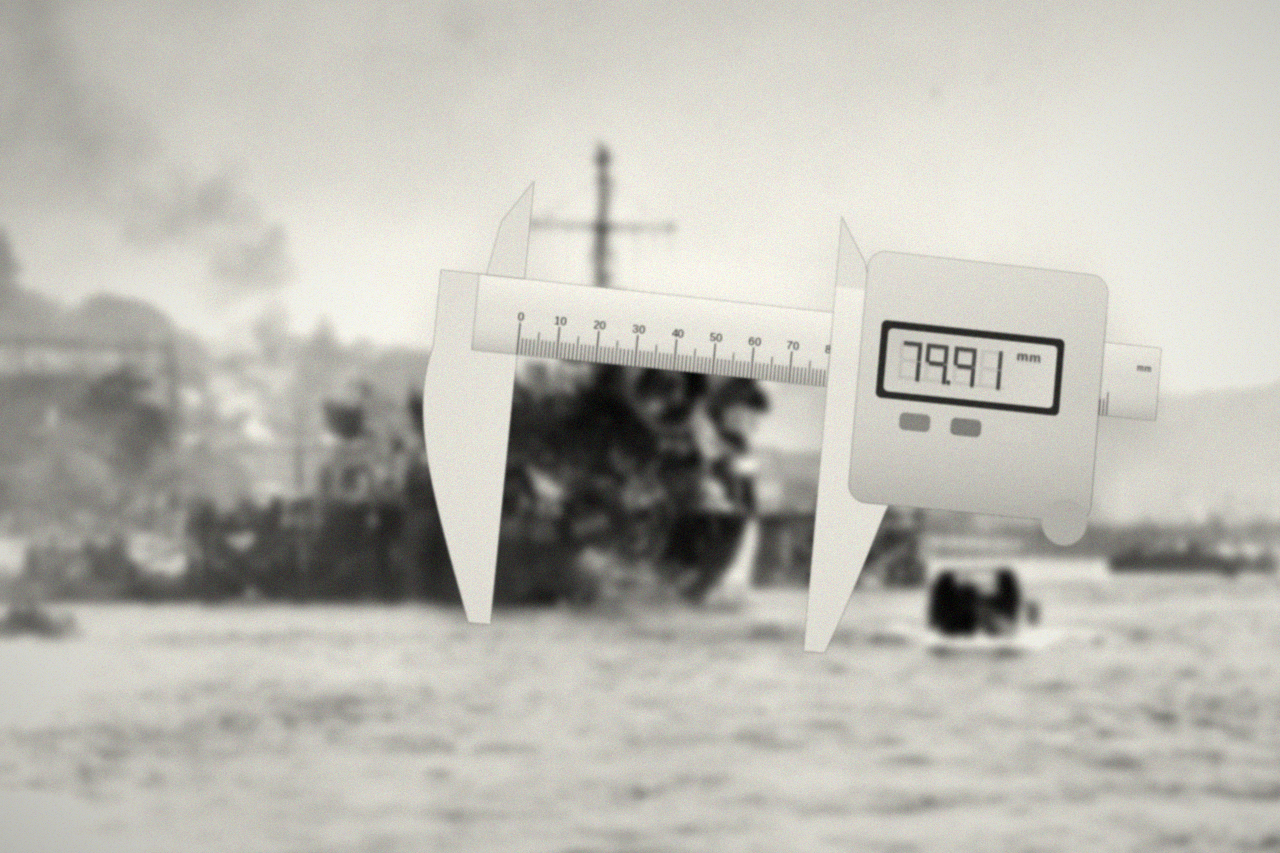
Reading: 79.91; mm
